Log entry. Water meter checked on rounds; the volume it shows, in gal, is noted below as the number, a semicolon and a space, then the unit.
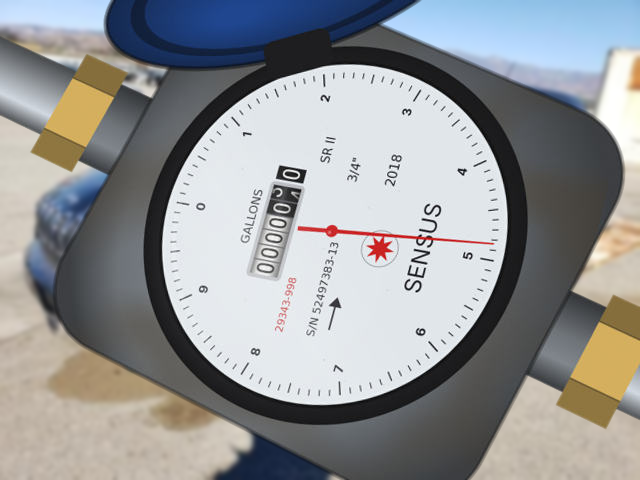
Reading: 34.8; gal
